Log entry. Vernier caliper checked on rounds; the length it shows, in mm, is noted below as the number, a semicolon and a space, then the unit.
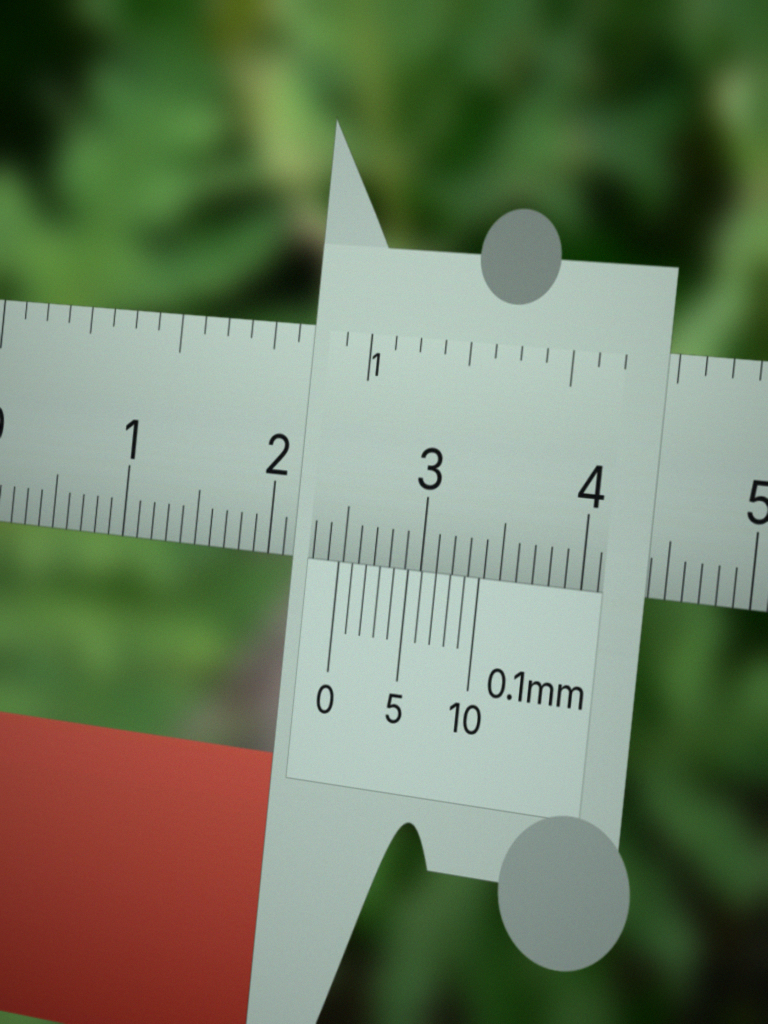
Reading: 24.7; mm
